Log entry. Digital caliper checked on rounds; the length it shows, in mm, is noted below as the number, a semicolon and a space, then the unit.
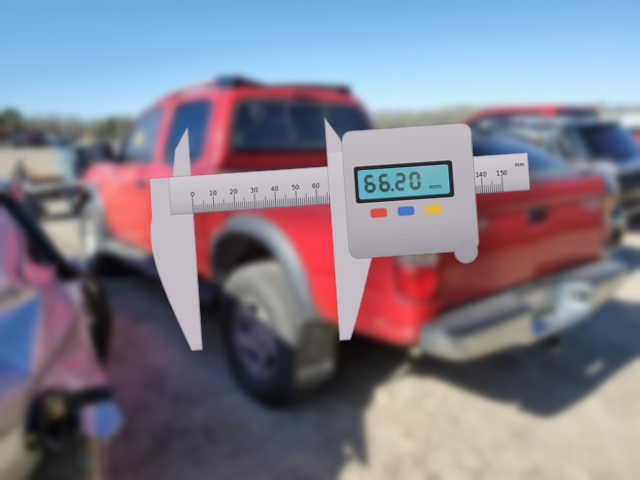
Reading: 66.20; mm
